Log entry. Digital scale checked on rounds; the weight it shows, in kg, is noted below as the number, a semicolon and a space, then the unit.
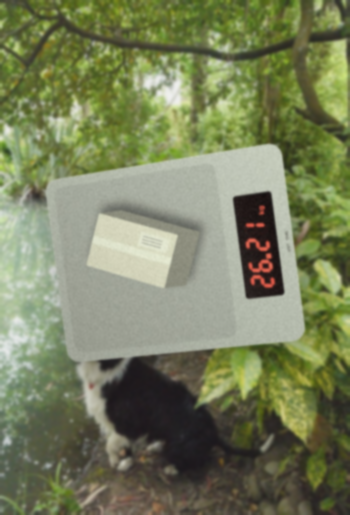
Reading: 26.21; kg
